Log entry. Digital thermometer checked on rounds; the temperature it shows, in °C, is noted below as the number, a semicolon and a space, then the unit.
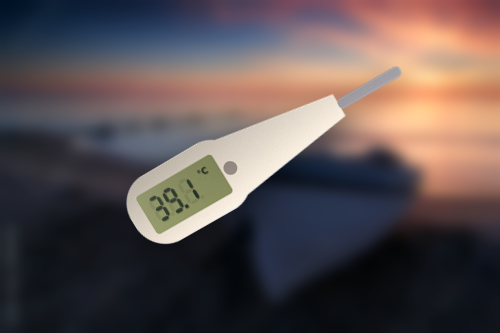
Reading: 39.1; °C
